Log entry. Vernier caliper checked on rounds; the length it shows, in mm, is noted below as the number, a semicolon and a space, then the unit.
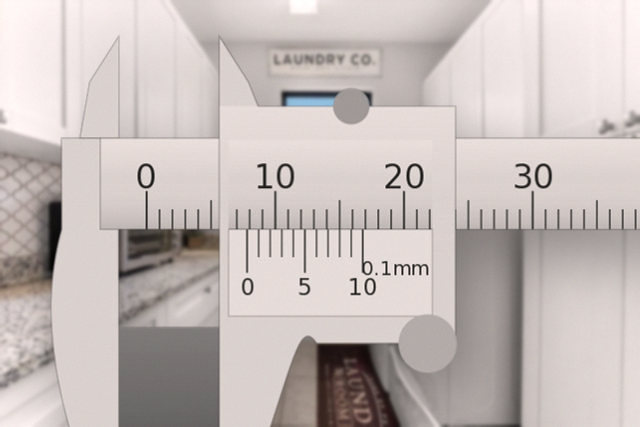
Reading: 7.8; mm
